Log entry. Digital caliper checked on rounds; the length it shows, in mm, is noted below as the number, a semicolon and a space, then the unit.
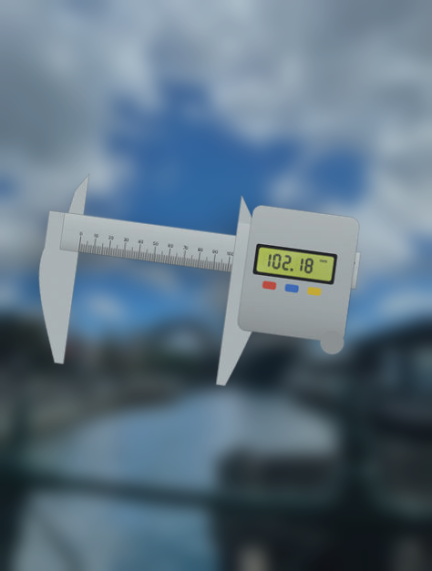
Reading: 102.18; mm
